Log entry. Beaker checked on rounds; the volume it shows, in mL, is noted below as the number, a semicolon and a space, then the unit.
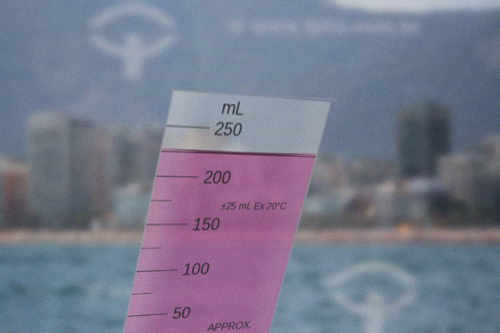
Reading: 225; mL
